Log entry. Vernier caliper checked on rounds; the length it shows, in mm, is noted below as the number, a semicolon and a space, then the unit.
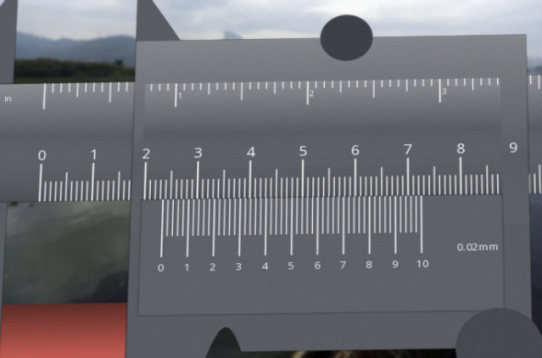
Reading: 23.5; mm
